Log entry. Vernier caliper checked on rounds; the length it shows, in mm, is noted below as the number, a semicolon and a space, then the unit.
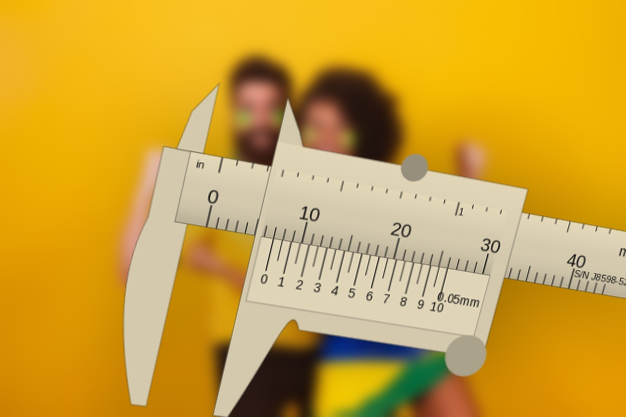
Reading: 7.0; mm
